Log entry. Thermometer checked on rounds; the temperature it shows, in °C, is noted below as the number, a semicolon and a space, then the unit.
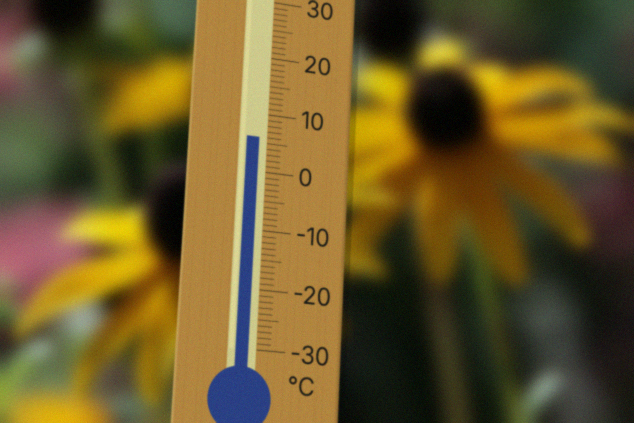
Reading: 6; °C
